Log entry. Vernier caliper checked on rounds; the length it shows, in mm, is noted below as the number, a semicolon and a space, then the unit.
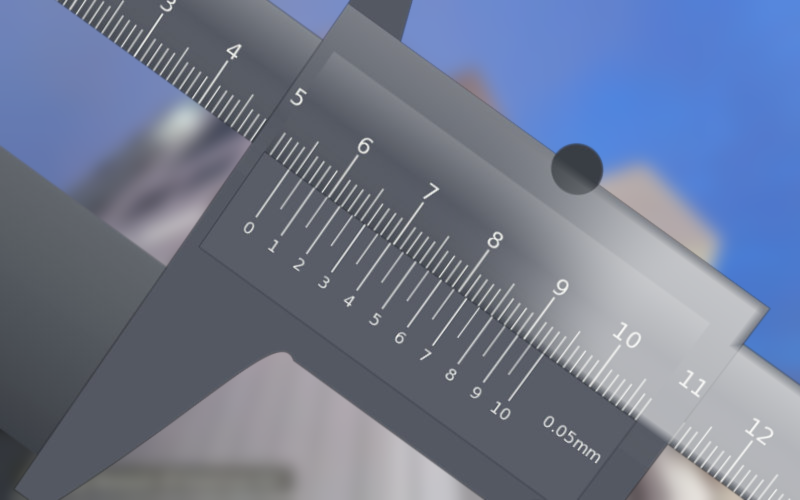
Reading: 54.0; mm
